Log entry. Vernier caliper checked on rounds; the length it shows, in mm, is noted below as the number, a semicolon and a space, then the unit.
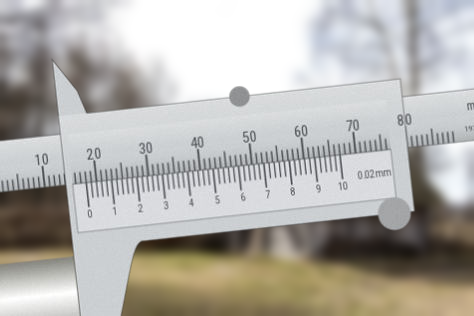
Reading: 18.0; mm
